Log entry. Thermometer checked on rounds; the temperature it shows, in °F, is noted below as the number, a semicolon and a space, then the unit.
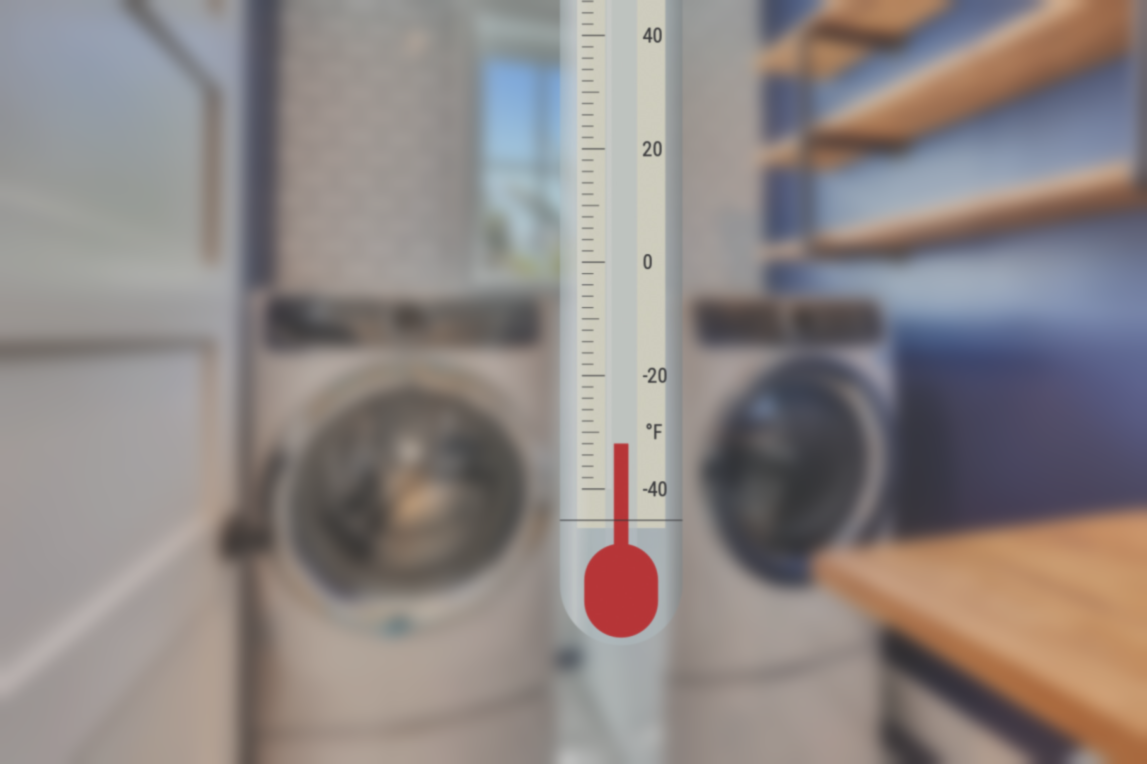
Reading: -32; °F
